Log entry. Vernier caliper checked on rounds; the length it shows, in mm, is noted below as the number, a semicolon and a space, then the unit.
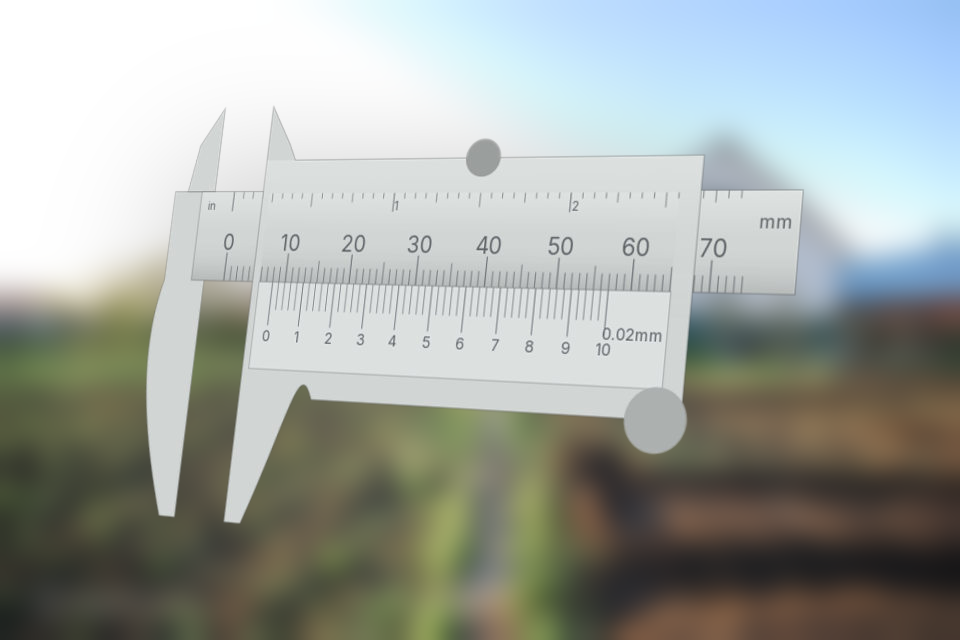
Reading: 8.0; mm
